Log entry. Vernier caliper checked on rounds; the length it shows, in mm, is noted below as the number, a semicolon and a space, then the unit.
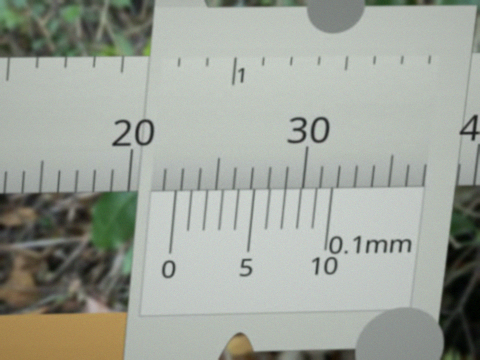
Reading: 22.7; mm
